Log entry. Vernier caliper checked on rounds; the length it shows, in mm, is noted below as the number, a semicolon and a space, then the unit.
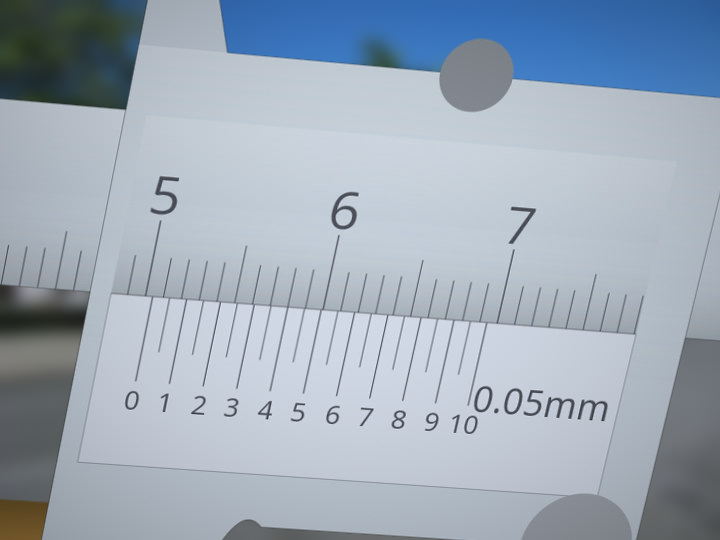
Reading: 50.4; mm
